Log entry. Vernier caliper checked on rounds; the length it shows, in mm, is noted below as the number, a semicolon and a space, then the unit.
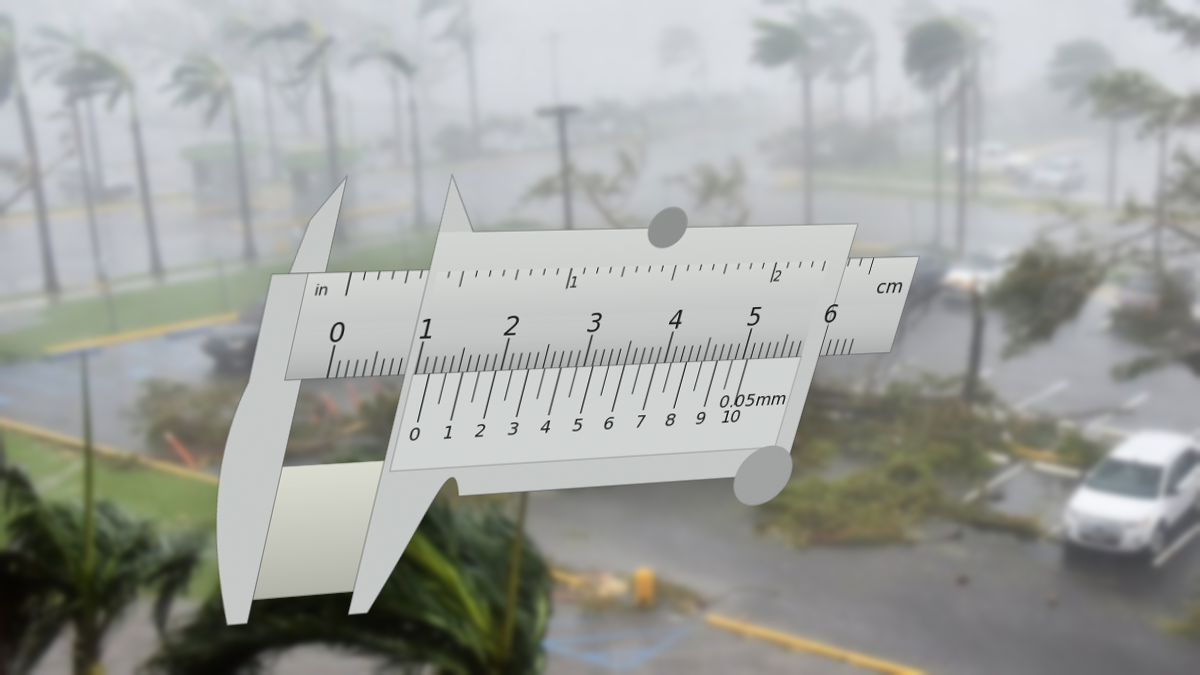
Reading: 11.6; mm
